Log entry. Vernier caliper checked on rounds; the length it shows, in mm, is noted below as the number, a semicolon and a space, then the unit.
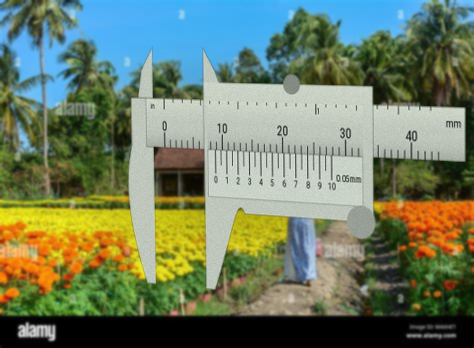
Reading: 8.8; mm
